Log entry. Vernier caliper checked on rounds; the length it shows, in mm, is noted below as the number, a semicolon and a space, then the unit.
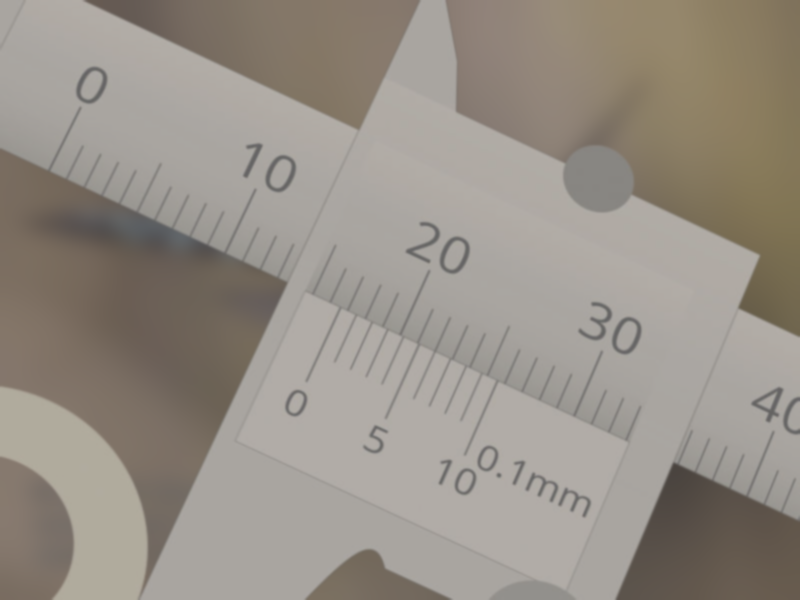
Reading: 16.6; mm
